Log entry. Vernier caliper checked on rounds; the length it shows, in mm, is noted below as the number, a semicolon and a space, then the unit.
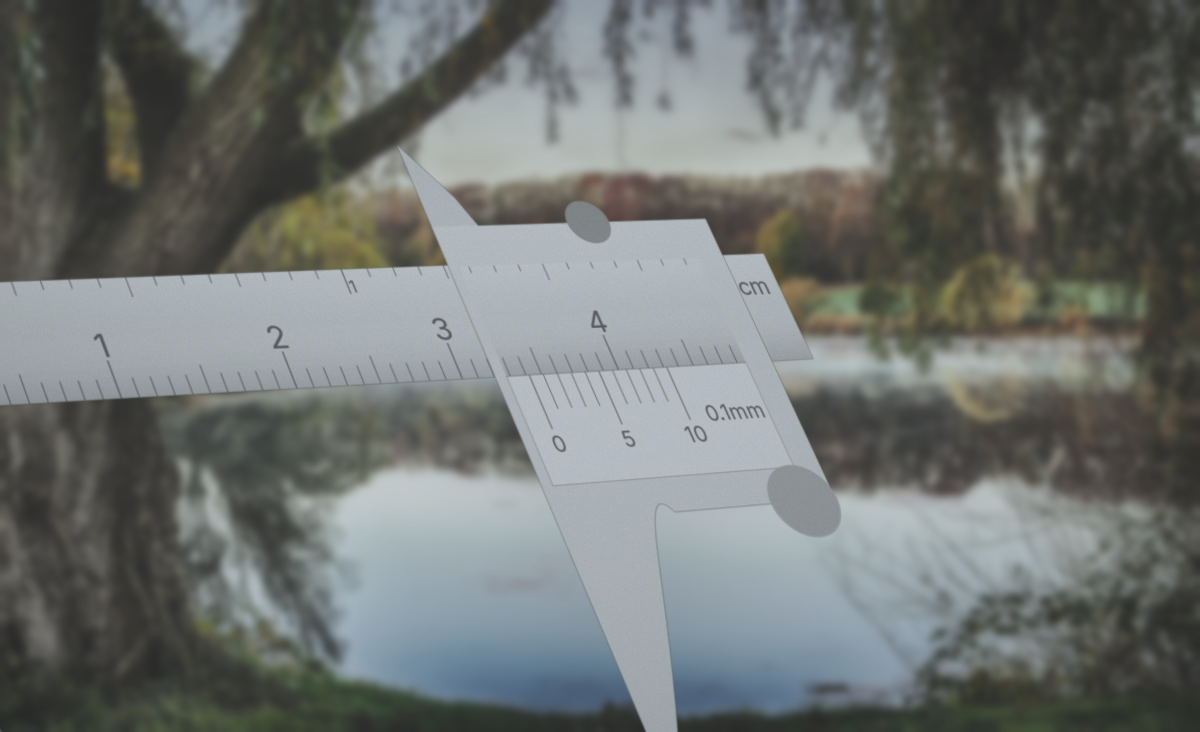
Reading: 34.2; mm
